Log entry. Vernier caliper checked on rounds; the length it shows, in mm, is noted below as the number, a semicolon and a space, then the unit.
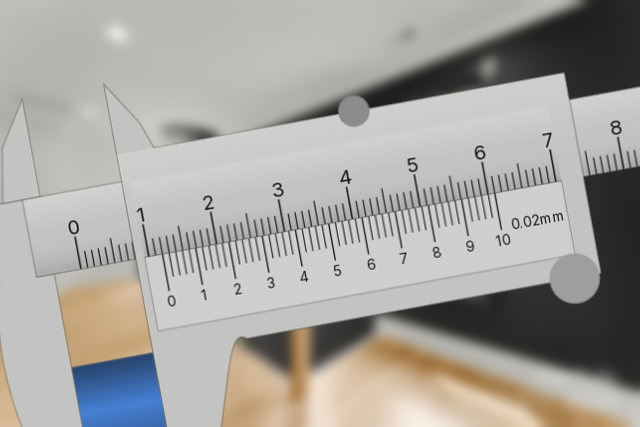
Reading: 12.0; mm
